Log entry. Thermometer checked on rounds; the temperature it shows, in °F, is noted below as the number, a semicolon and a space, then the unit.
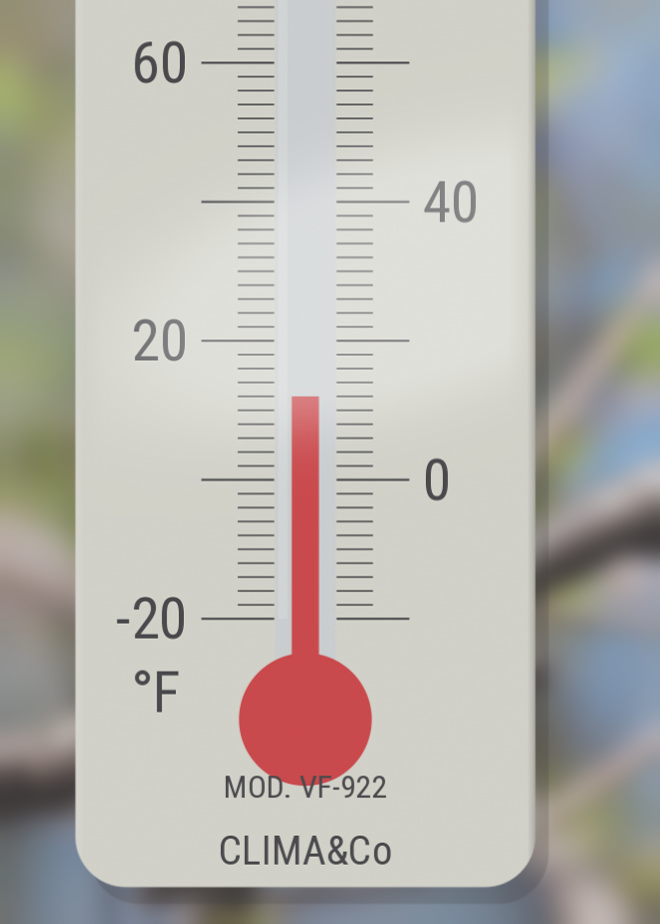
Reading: 12; °F
